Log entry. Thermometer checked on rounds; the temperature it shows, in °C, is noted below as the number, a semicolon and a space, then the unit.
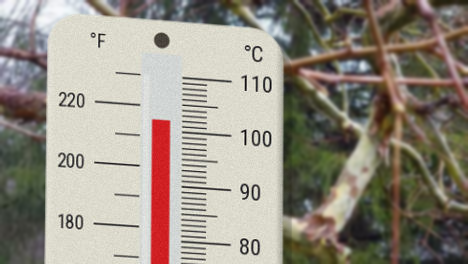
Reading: 102; °C
